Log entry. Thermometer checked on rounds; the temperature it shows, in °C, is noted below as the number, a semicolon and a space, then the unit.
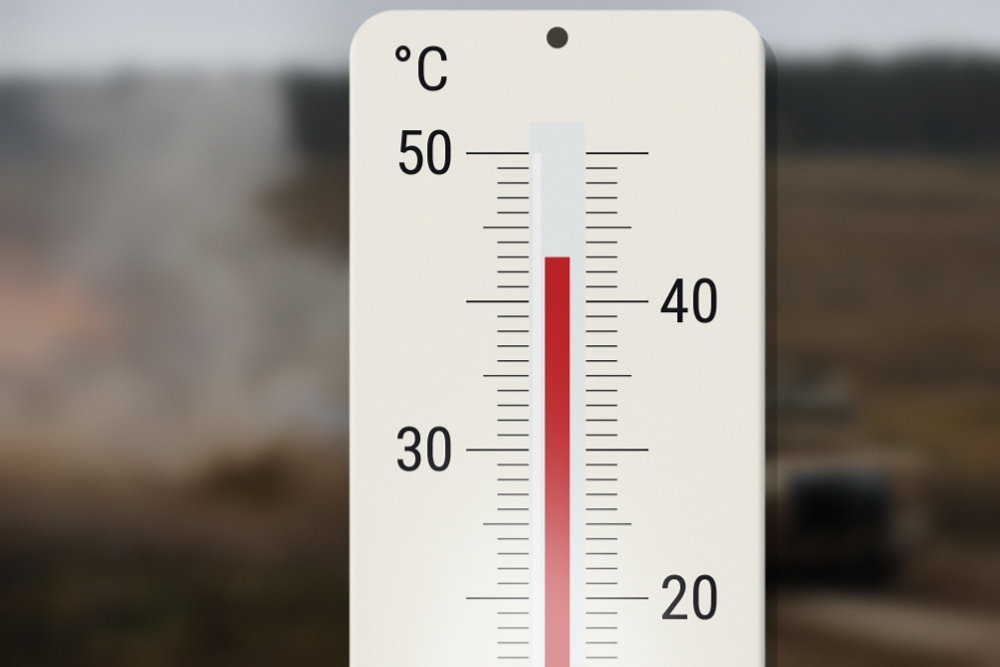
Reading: 43; °C
